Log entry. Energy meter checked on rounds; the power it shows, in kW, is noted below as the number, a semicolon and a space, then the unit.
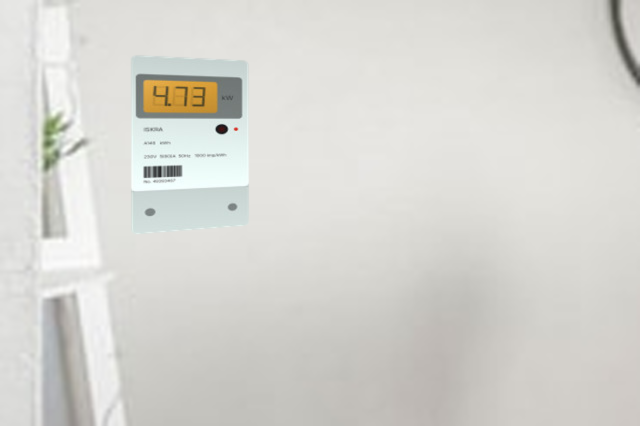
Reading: 4.73; kW
